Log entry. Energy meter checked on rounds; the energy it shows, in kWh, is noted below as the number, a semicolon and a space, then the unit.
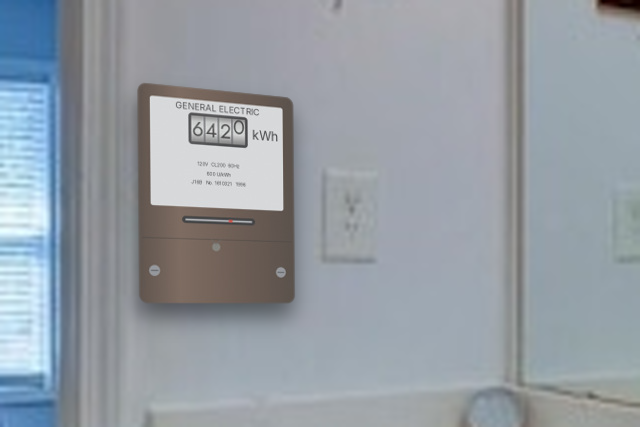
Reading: 6420; kWh
